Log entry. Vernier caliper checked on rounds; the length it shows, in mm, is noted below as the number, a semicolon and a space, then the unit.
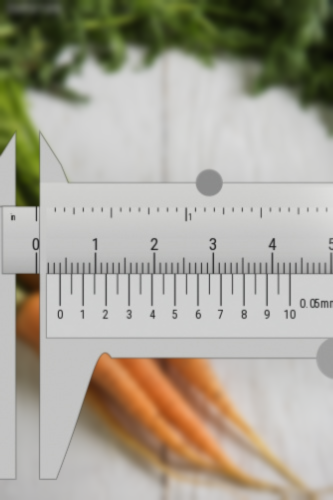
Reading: 4.0; mm
